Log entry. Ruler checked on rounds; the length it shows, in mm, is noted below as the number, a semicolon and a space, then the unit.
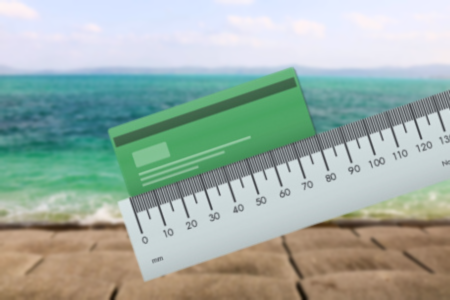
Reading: 80; mm
